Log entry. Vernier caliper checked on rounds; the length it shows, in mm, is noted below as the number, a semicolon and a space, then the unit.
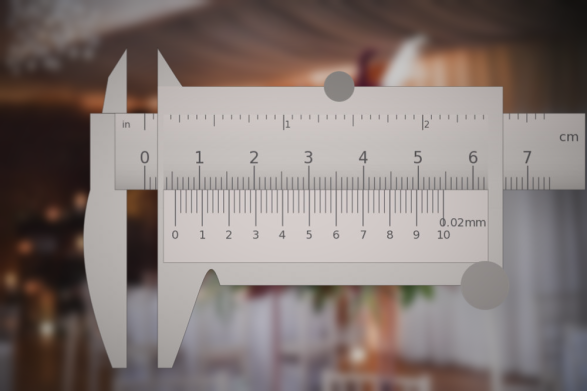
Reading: 5.6; mm
